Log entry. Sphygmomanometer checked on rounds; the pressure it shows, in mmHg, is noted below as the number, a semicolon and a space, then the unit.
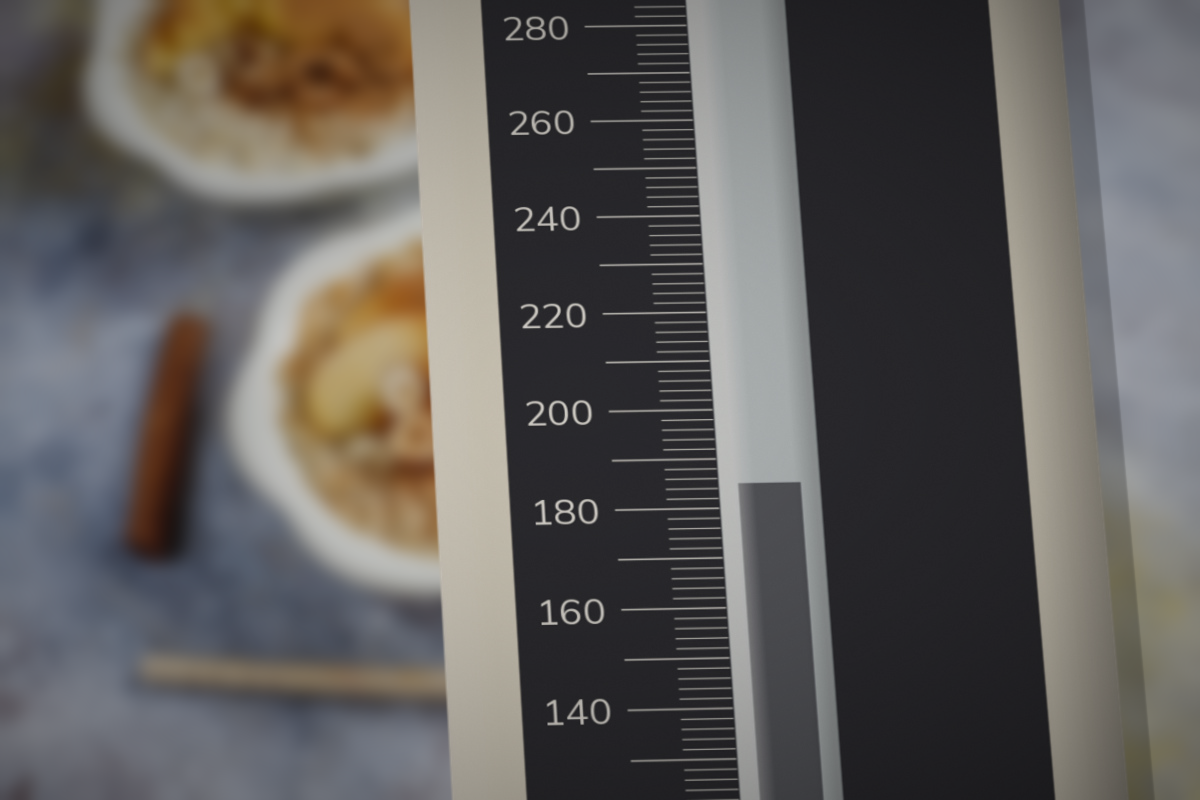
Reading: 185; mmHg
